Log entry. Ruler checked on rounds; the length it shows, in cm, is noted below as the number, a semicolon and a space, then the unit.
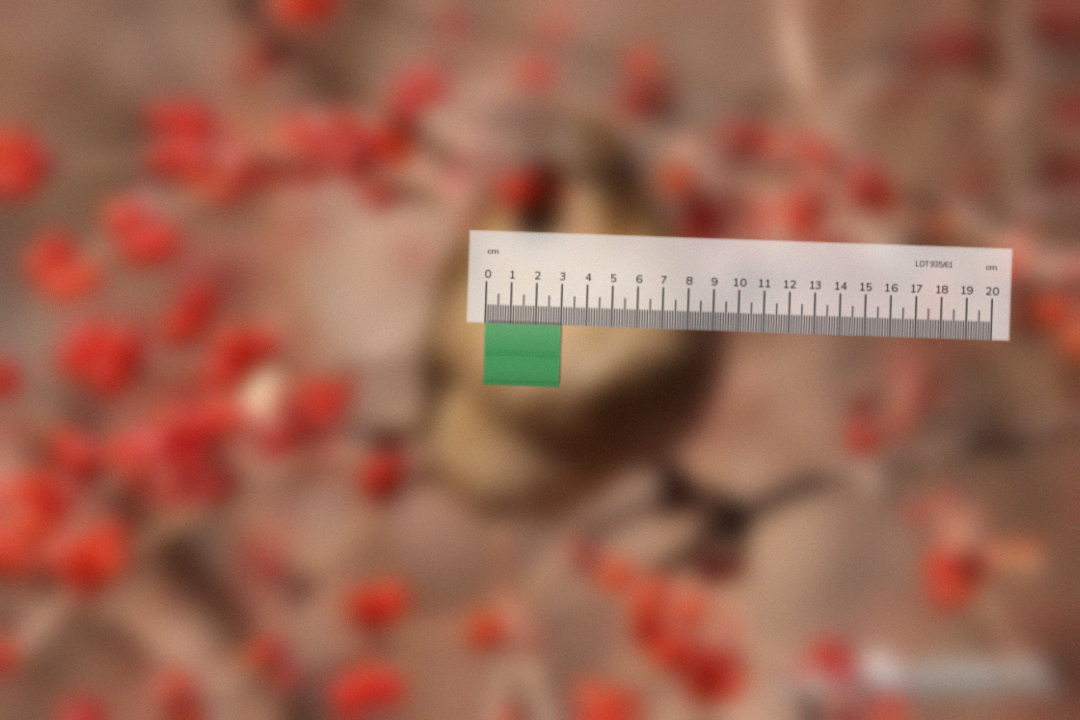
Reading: 3; cm
